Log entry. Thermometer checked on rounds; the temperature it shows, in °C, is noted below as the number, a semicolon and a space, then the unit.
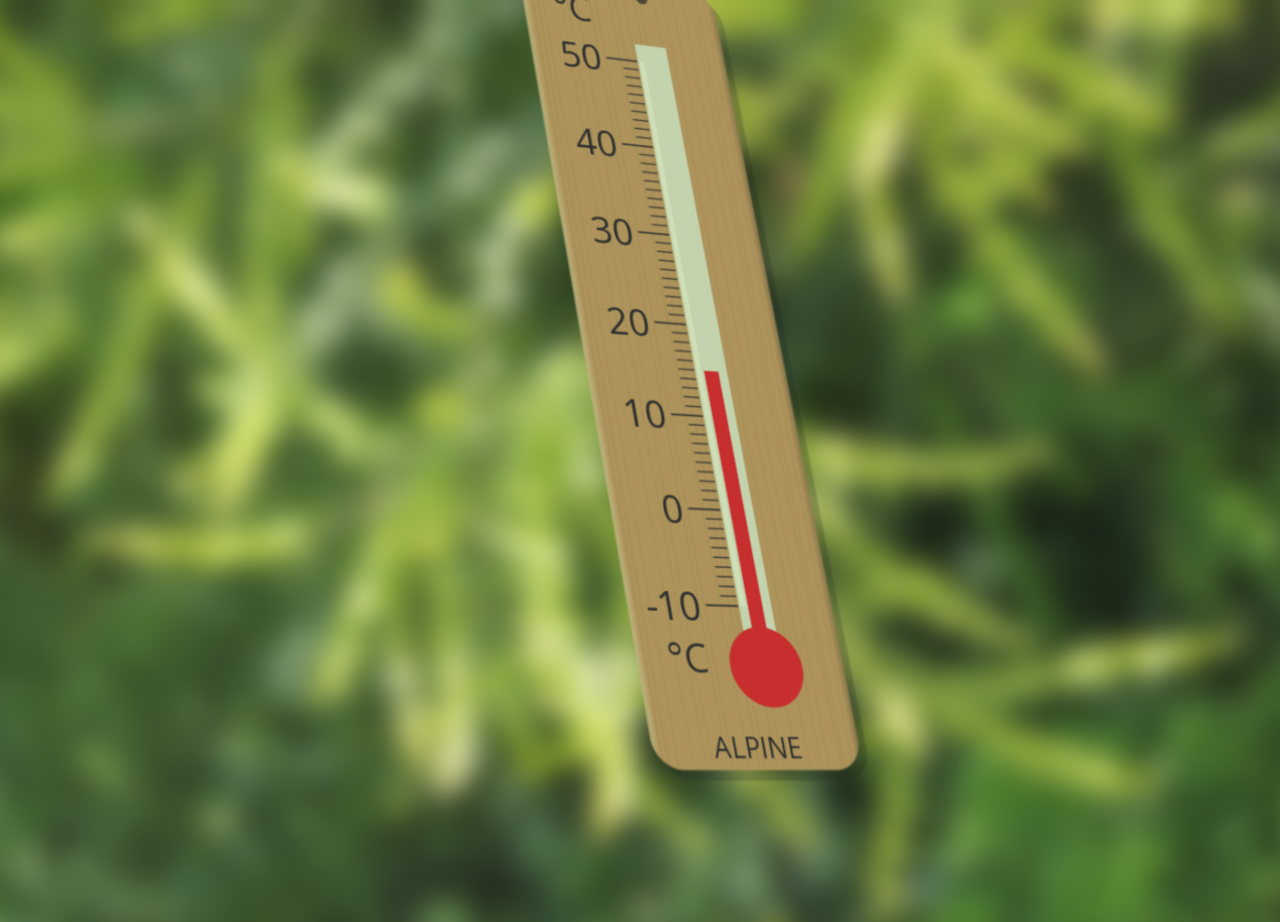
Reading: 15; °C
